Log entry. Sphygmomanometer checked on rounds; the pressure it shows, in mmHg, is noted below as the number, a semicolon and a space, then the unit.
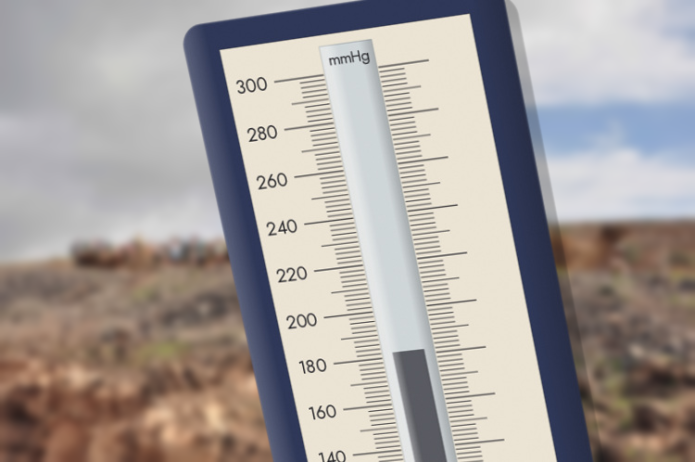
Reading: 182; mmHg
